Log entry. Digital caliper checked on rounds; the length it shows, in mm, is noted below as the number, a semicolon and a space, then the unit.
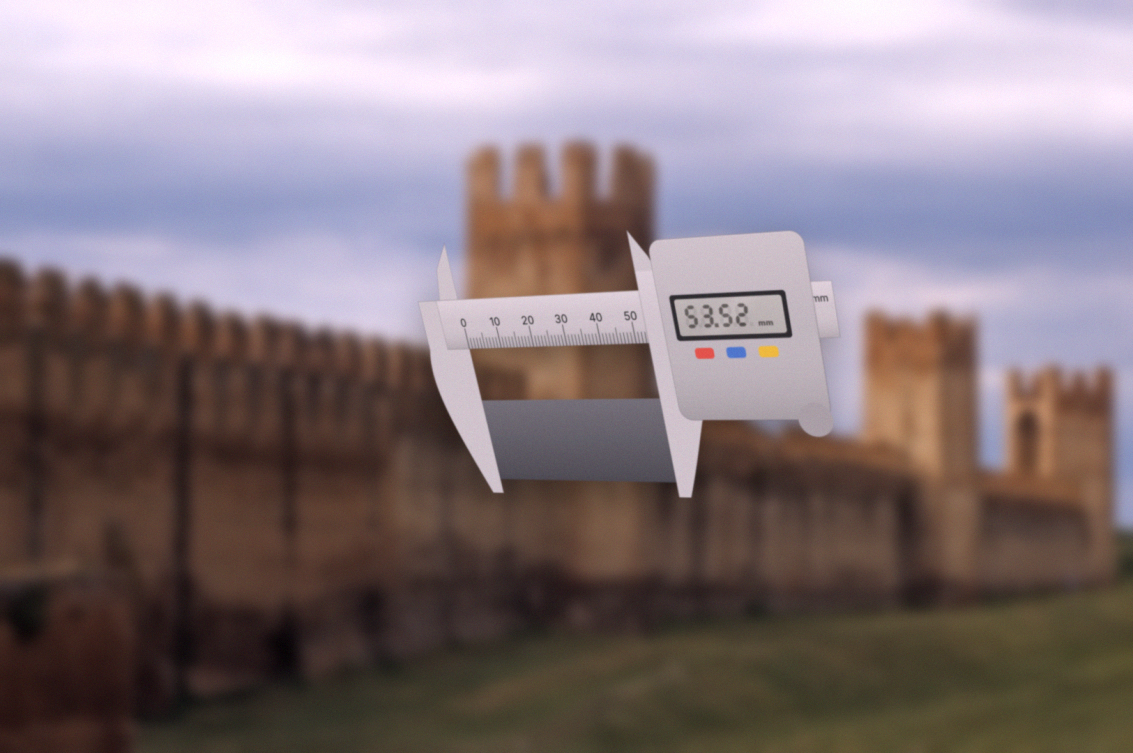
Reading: 53.52; mm
